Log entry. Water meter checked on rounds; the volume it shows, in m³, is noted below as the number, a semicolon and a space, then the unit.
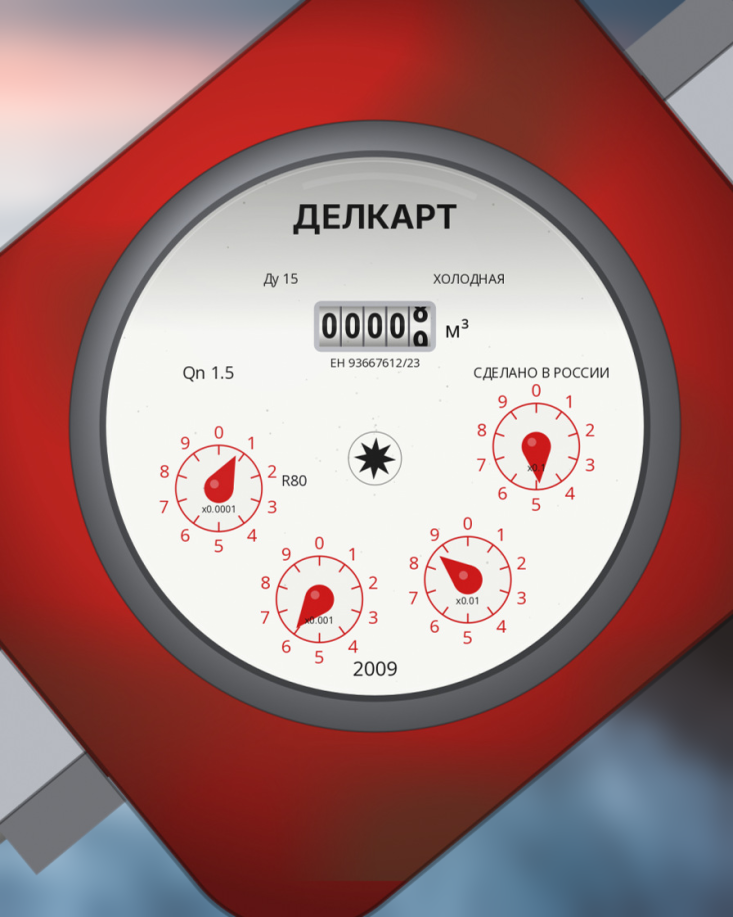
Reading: 8.4860; m³
